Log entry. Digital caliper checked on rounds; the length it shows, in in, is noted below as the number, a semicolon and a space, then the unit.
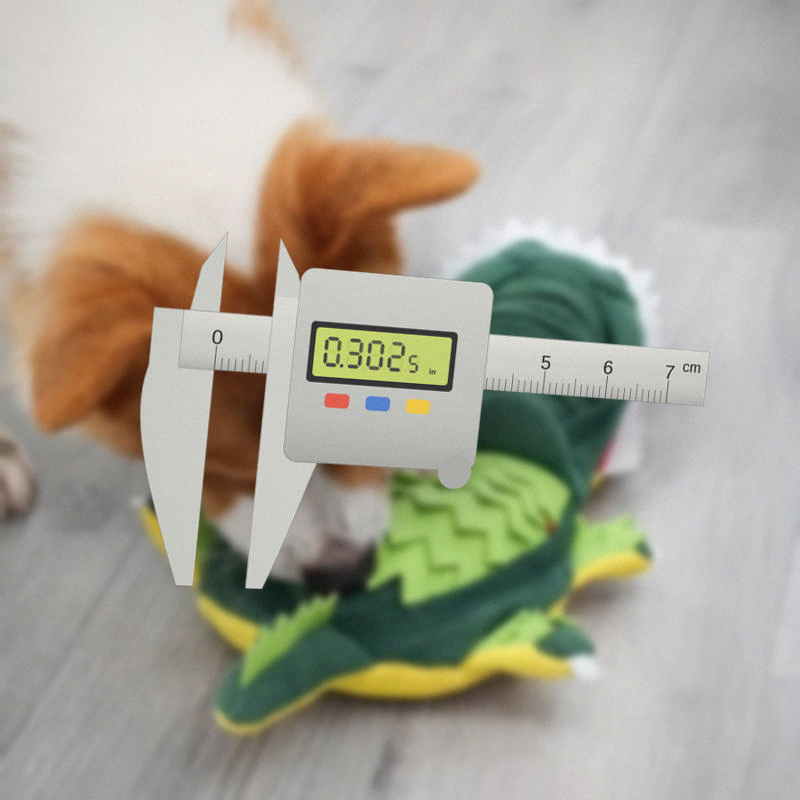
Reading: 0.3025; in
